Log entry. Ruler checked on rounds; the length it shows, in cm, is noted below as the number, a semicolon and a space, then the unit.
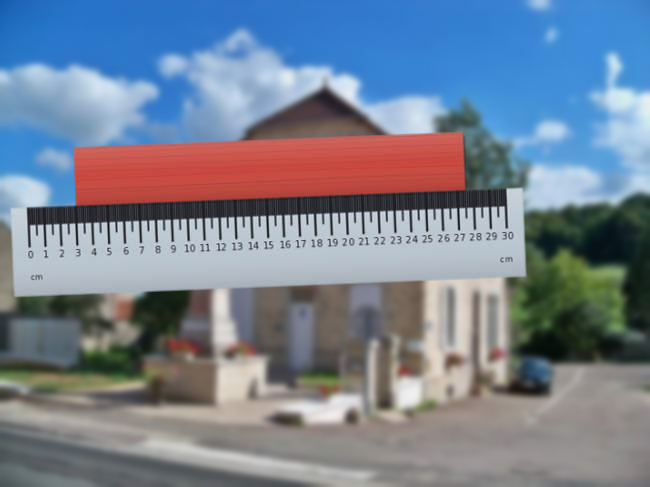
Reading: 24.5; cm
